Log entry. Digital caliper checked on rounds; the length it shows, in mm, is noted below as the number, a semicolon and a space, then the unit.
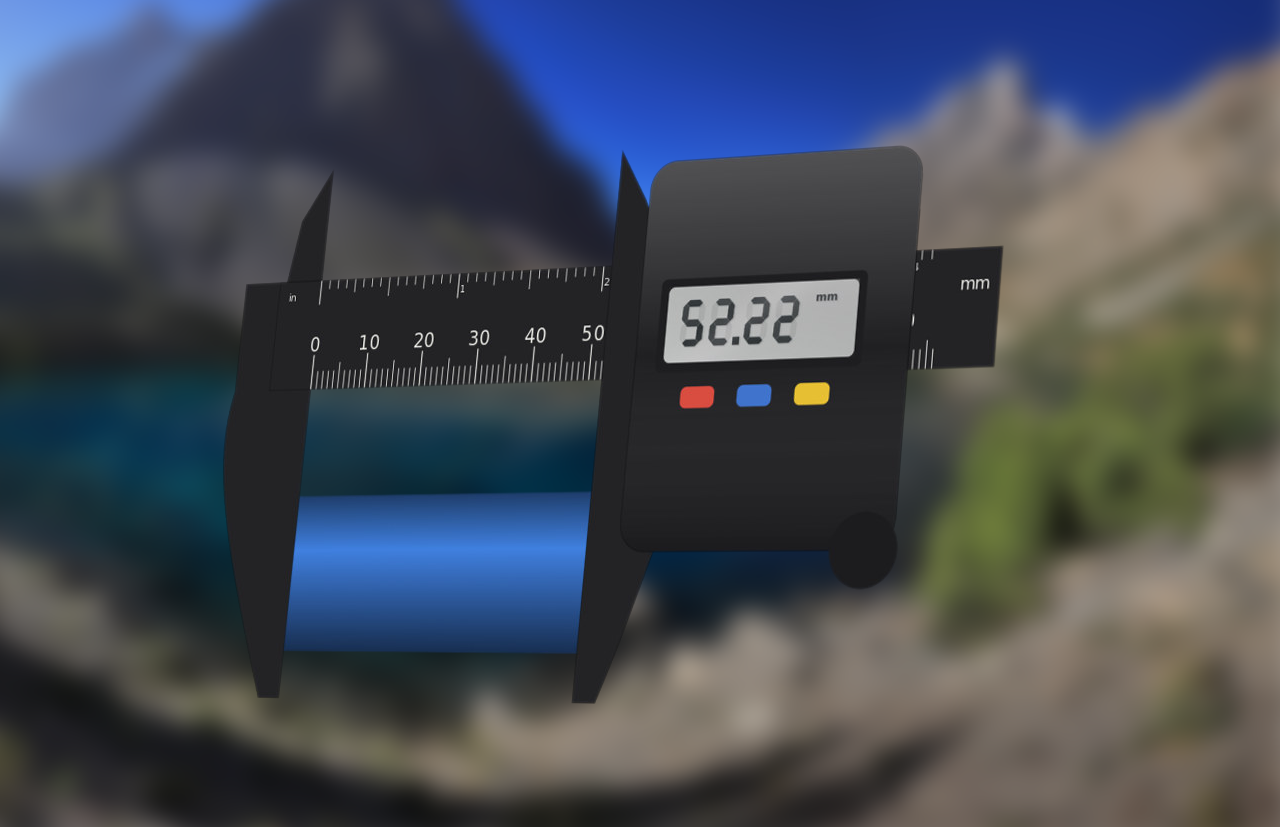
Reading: 52.22; mm
